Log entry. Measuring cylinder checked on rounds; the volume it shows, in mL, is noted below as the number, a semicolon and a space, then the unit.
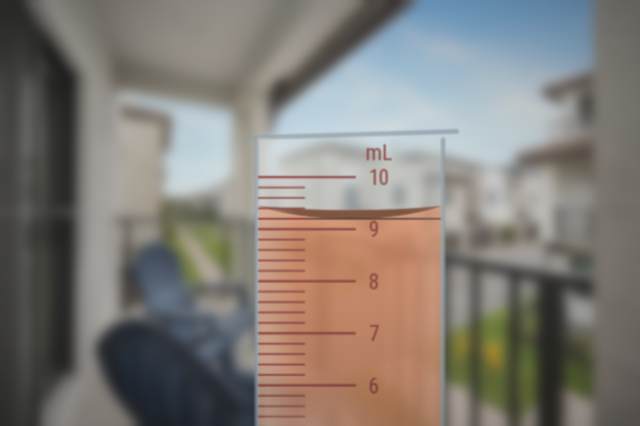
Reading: 9.2; mL
